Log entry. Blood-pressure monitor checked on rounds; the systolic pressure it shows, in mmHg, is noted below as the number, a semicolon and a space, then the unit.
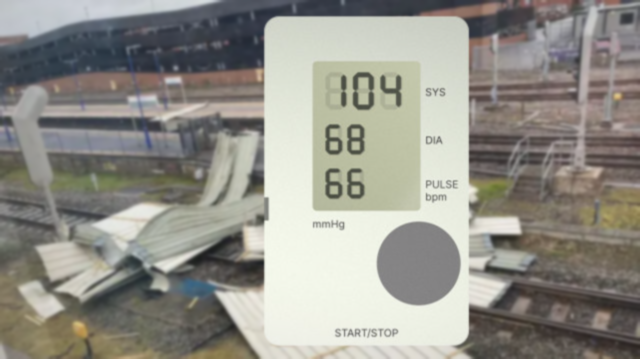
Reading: 104; mmHg
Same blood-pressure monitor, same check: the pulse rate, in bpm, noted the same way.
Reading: 66; bpm
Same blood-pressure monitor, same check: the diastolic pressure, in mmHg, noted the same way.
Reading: 68; mmHg
